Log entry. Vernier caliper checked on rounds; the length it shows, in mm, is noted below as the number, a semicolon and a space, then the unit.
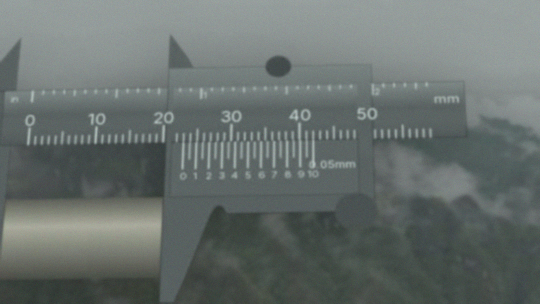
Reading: 23.0; mm
